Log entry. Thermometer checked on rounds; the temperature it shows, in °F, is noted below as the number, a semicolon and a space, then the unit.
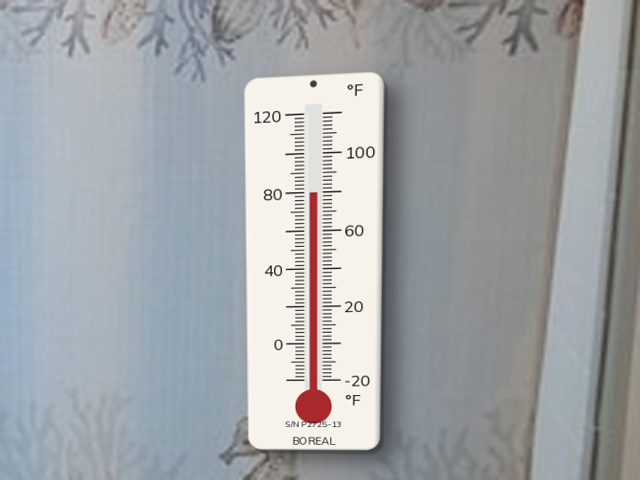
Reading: 80; °F
